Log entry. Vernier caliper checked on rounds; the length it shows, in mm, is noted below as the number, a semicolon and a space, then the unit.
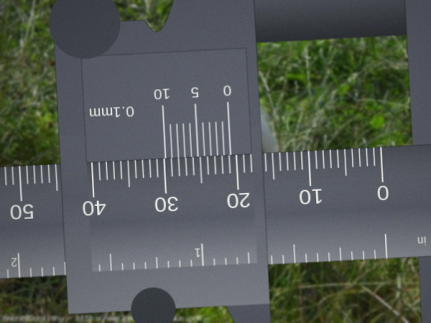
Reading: 20.8; mm
